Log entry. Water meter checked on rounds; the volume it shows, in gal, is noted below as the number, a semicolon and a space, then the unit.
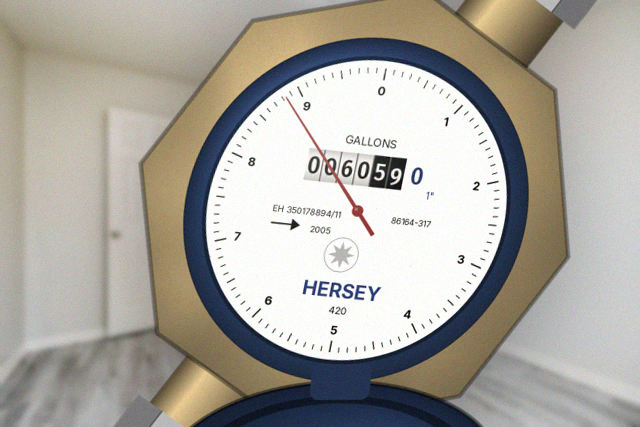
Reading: 60588.8; gal
